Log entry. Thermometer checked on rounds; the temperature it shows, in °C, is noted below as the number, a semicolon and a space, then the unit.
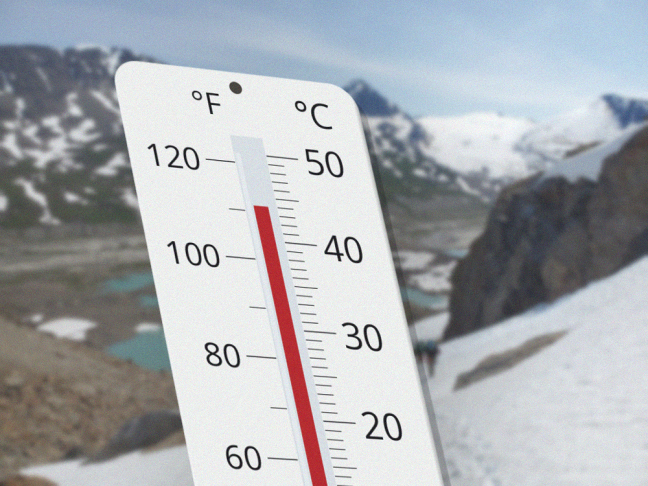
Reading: 44; °C
